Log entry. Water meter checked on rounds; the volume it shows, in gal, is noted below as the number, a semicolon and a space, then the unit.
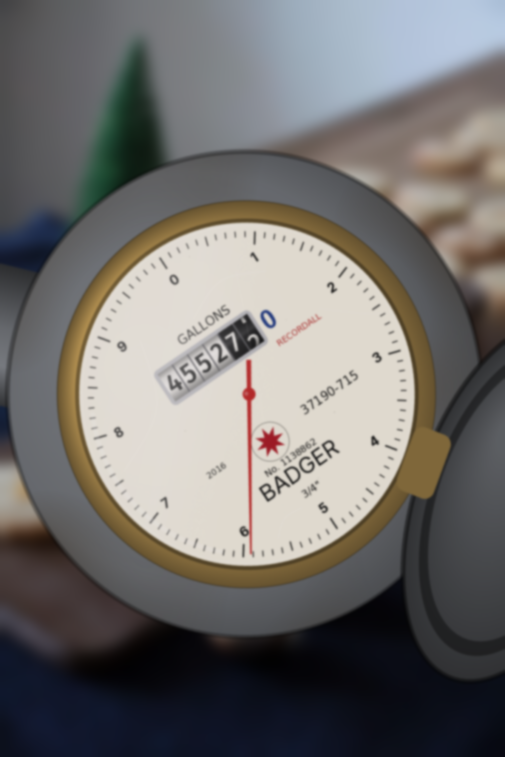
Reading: 4552715.9; gal
